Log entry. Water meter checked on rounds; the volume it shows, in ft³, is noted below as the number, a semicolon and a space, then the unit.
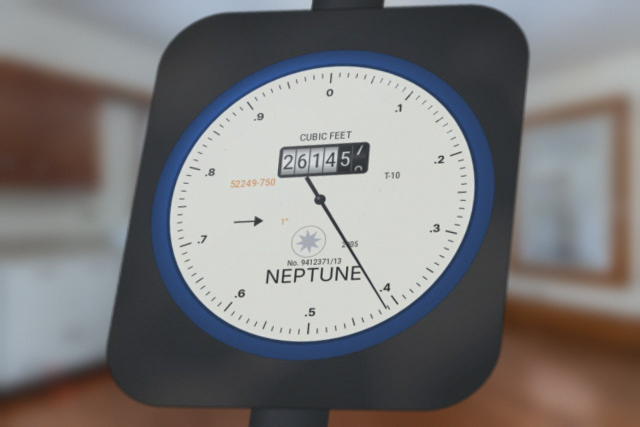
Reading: 261457.41; ft³
